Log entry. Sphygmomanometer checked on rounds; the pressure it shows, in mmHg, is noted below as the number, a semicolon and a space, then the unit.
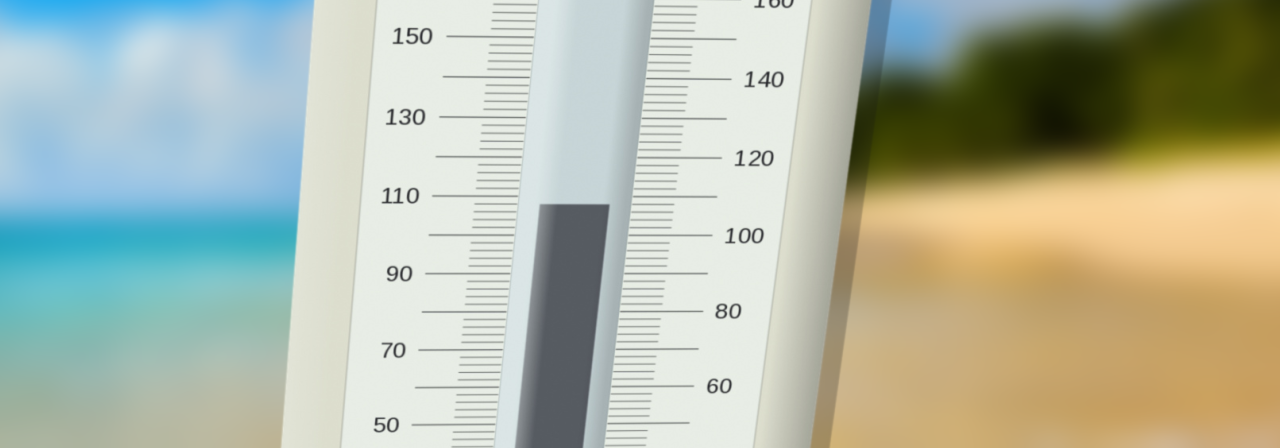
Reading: 108; mmHg
